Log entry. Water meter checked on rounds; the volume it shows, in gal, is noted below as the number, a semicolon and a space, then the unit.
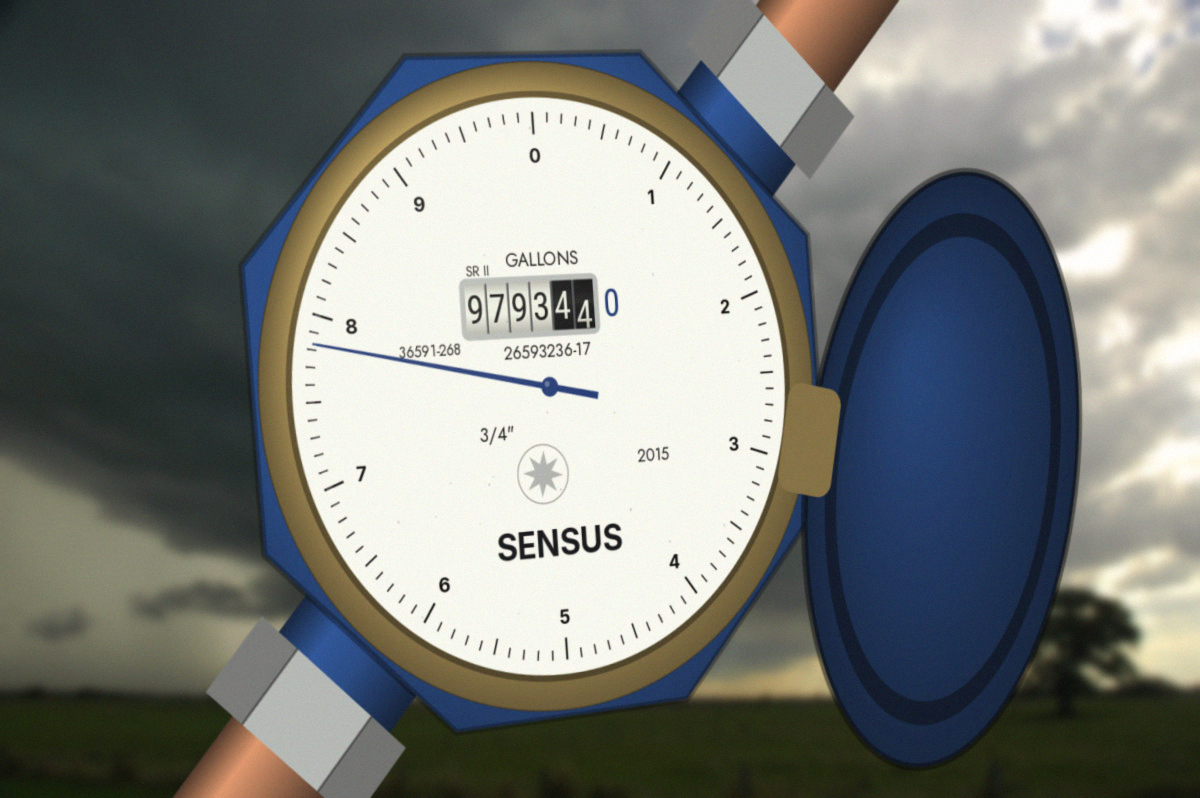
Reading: 9793437.8; gal
